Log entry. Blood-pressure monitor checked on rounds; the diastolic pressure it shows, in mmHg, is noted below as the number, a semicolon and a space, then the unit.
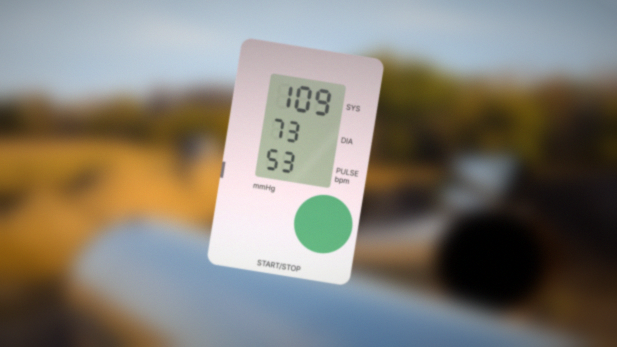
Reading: 73; mmHg
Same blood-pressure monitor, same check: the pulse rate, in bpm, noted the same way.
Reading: 53; bpm
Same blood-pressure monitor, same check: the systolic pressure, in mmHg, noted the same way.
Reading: 109; mmHg
